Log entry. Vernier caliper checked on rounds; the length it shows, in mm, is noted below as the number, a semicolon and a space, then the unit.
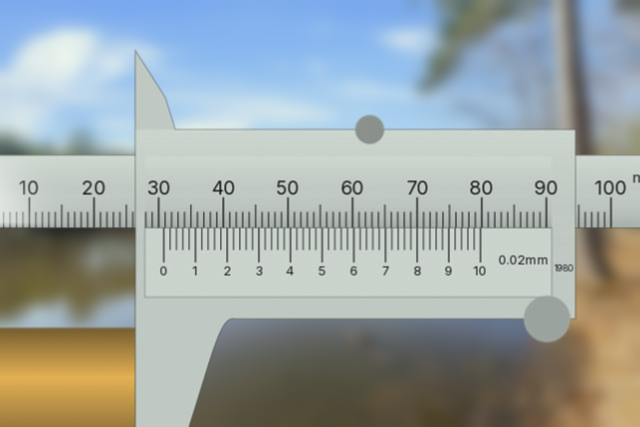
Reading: 30.8; mm
